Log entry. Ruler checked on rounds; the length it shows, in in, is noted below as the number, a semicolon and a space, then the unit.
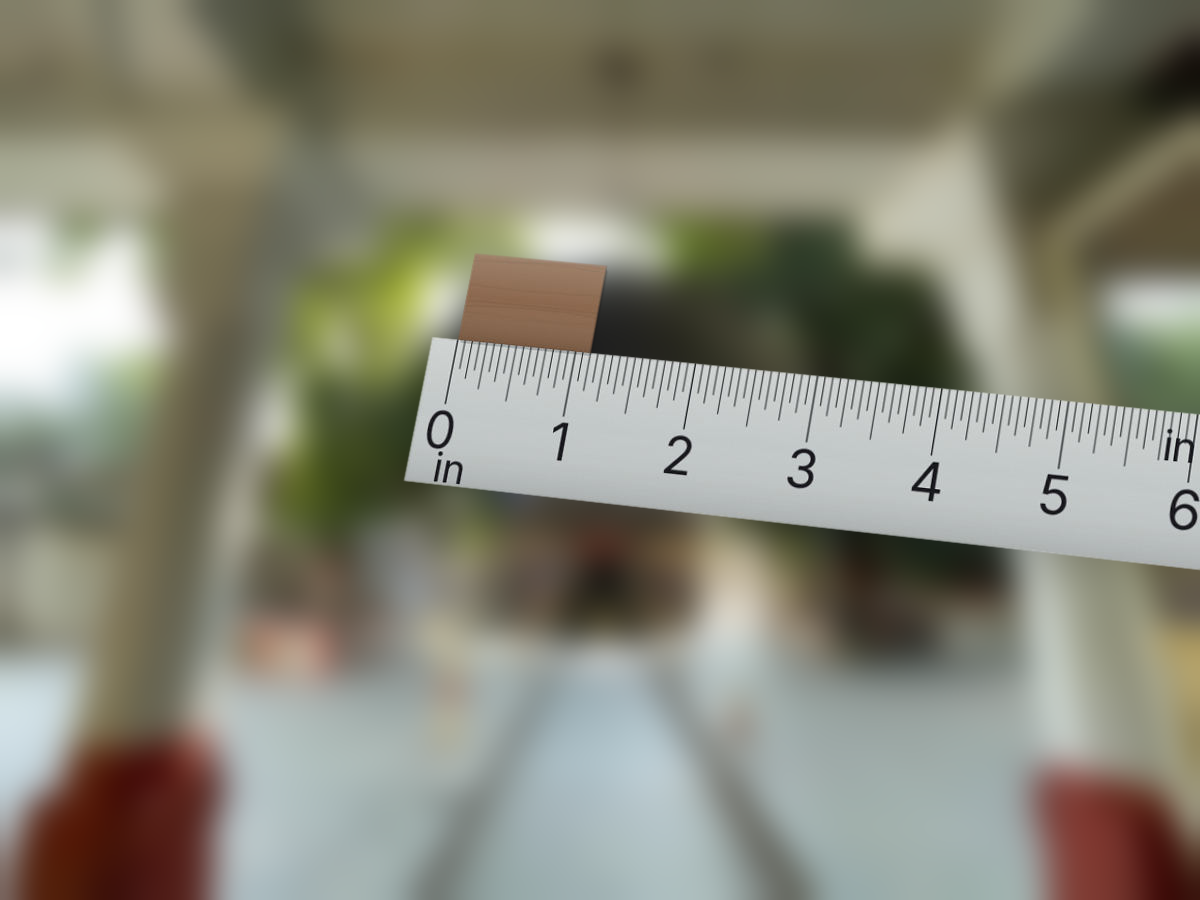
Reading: 1.125; in
